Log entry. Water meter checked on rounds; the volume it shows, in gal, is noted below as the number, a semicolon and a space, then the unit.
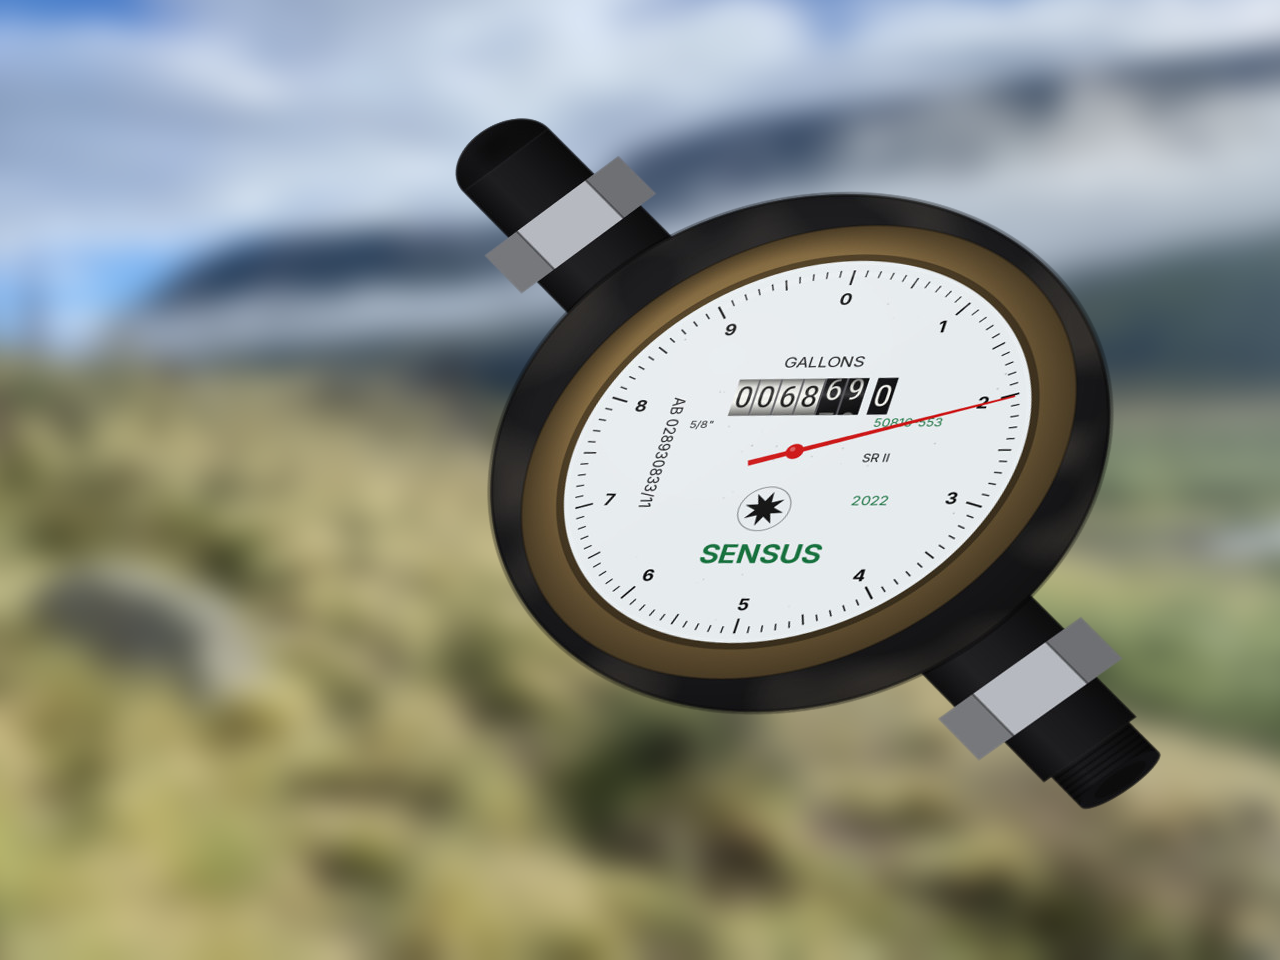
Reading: 68692.0; gal
